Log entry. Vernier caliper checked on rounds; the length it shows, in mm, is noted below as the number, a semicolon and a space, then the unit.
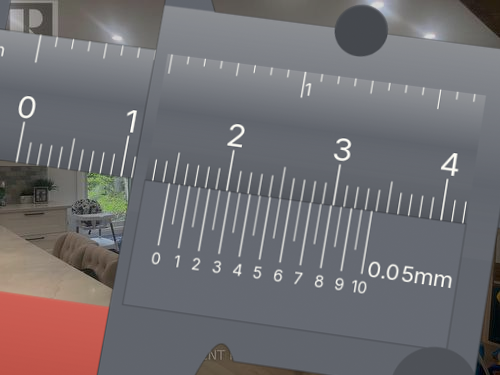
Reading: 14.6; mm
